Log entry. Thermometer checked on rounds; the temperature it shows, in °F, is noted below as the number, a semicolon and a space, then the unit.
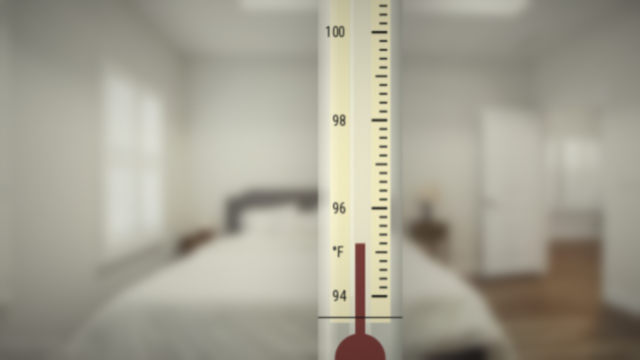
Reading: 95.2; °F
